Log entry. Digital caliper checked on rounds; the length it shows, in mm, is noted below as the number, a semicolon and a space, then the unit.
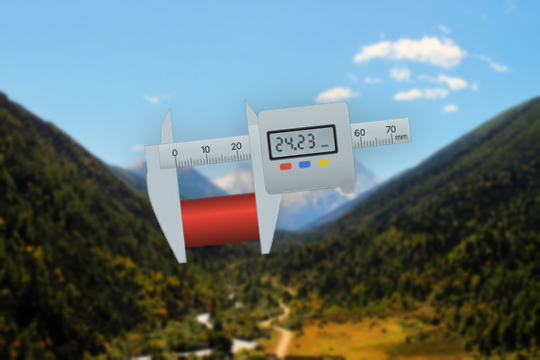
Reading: 24.23; mm
